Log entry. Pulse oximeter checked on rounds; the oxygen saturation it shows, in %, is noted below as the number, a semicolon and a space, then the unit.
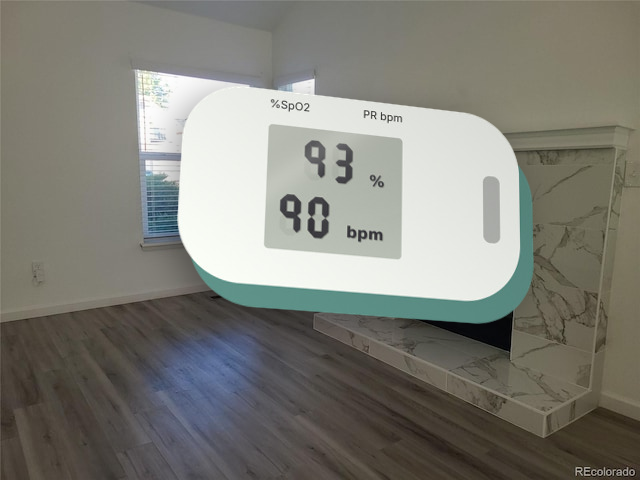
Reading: 93; %
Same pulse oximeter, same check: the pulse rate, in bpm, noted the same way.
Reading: 90; bpm
